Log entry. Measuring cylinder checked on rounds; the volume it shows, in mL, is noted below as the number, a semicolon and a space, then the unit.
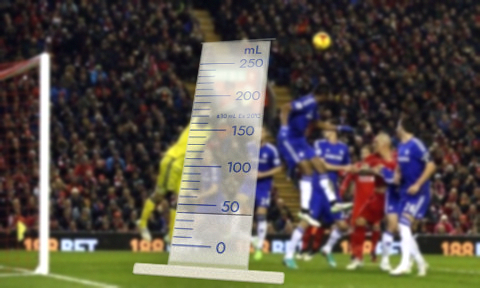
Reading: 40; mL
